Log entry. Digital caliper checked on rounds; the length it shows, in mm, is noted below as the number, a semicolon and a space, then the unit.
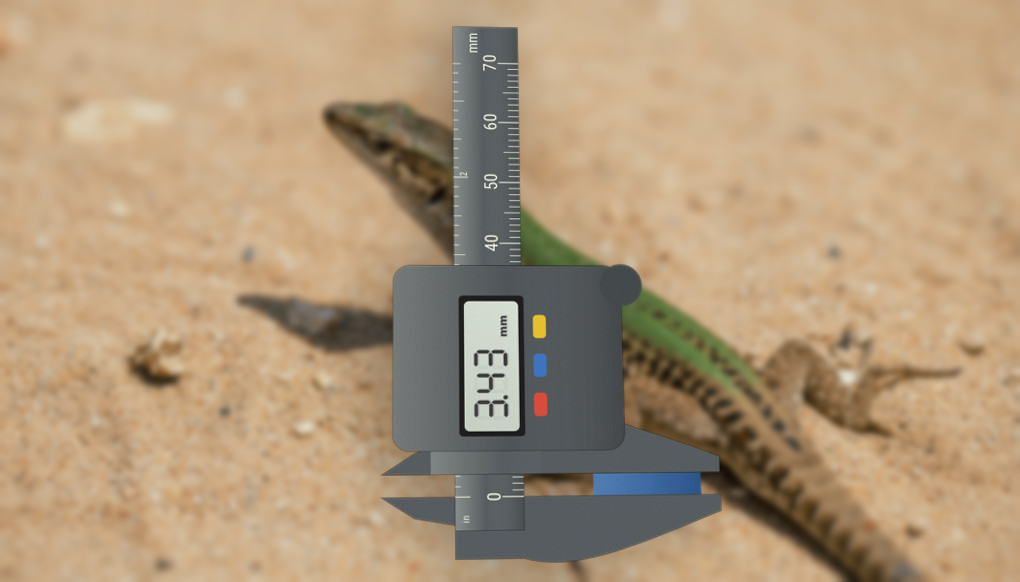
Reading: 3.43; mm
